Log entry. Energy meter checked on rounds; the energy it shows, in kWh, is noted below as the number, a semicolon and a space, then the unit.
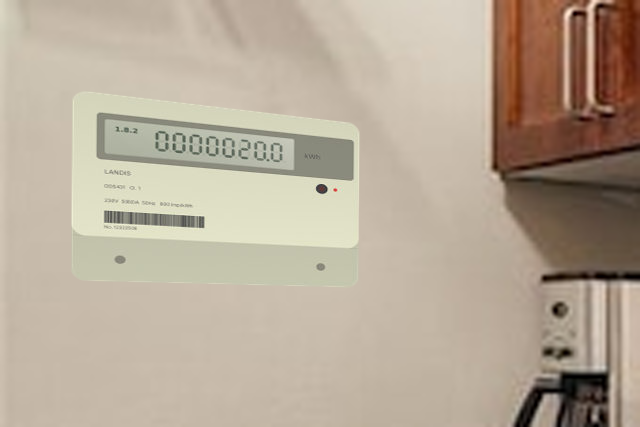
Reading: 20.0; kWh
